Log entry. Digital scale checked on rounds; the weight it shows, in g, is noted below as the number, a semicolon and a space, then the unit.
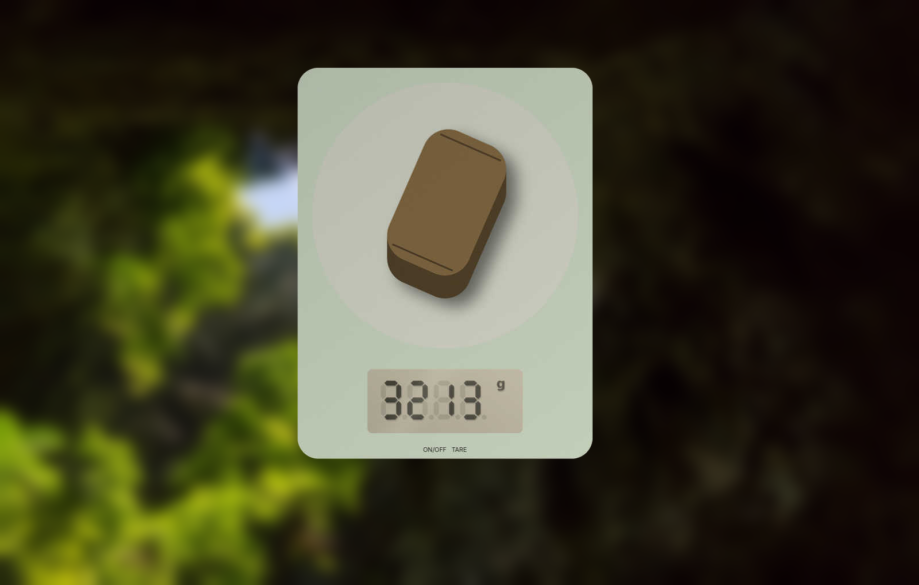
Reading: 3213; g
